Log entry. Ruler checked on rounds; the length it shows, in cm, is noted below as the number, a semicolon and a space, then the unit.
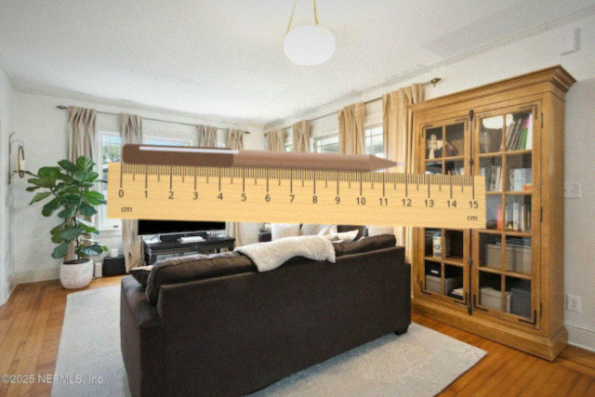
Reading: 12; cm
